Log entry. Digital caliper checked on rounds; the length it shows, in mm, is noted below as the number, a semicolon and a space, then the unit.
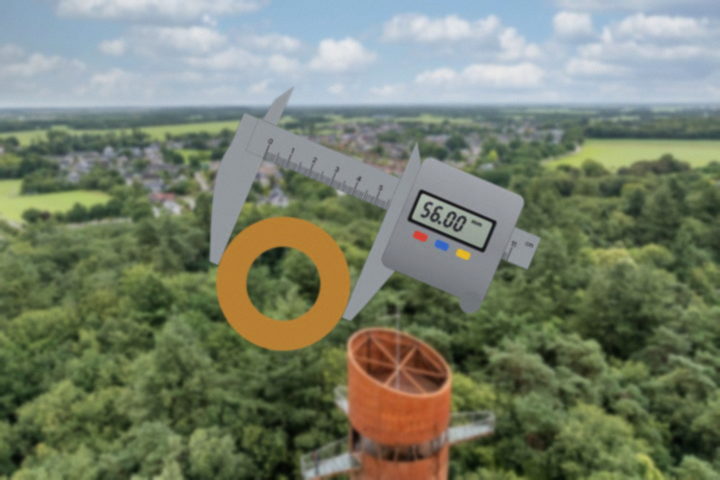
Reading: 56.00; mm
